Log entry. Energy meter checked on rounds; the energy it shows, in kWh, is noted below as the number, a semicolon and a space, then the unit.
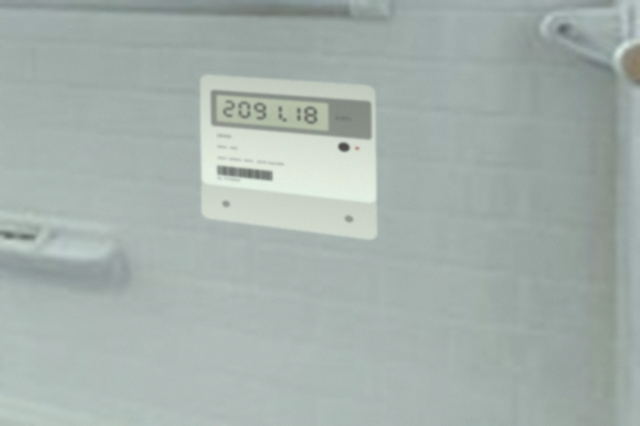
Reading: 2091.18; kWh
